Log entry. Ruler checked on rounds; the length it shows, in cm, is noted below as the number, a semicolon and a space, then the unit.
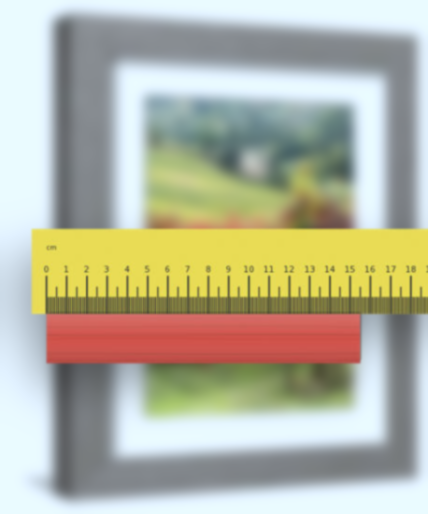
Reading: 15.5; cm
